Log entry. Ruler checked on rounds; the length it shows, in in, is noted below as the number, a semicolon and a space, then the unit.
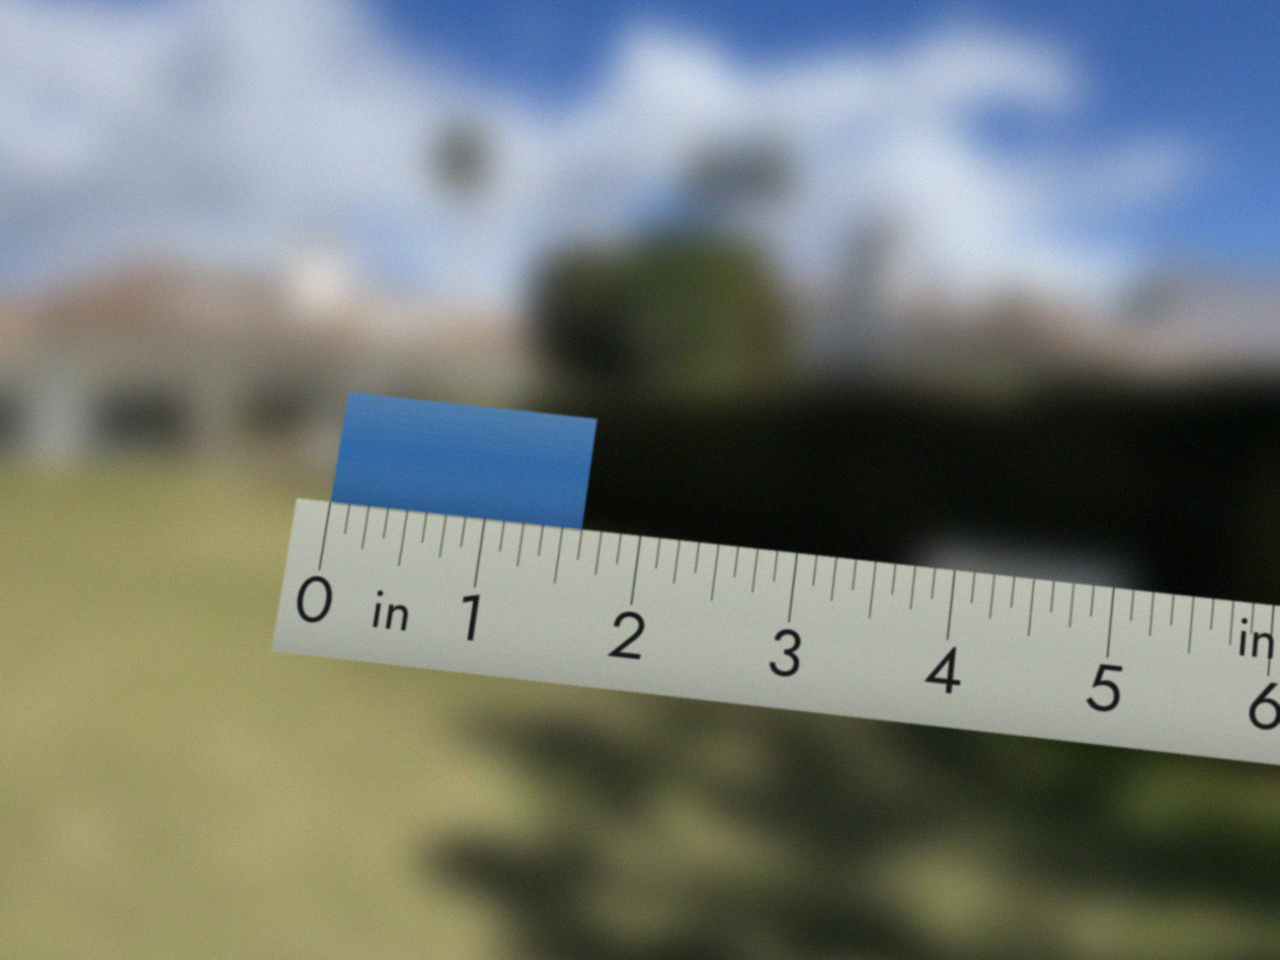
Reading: 1.625; in
